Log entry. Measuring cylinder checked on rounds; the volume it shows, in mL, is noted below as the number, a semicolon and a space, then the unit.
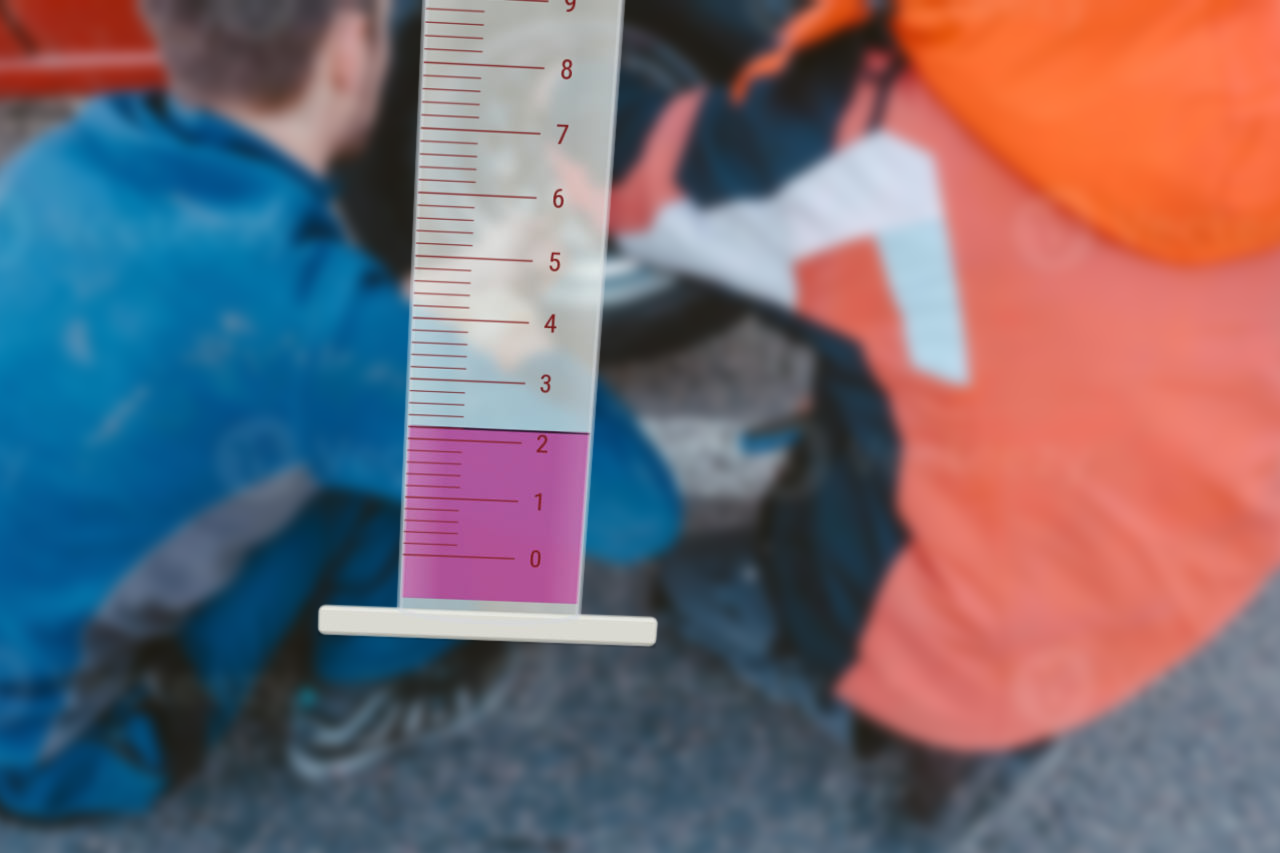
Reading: 2.2; mL
